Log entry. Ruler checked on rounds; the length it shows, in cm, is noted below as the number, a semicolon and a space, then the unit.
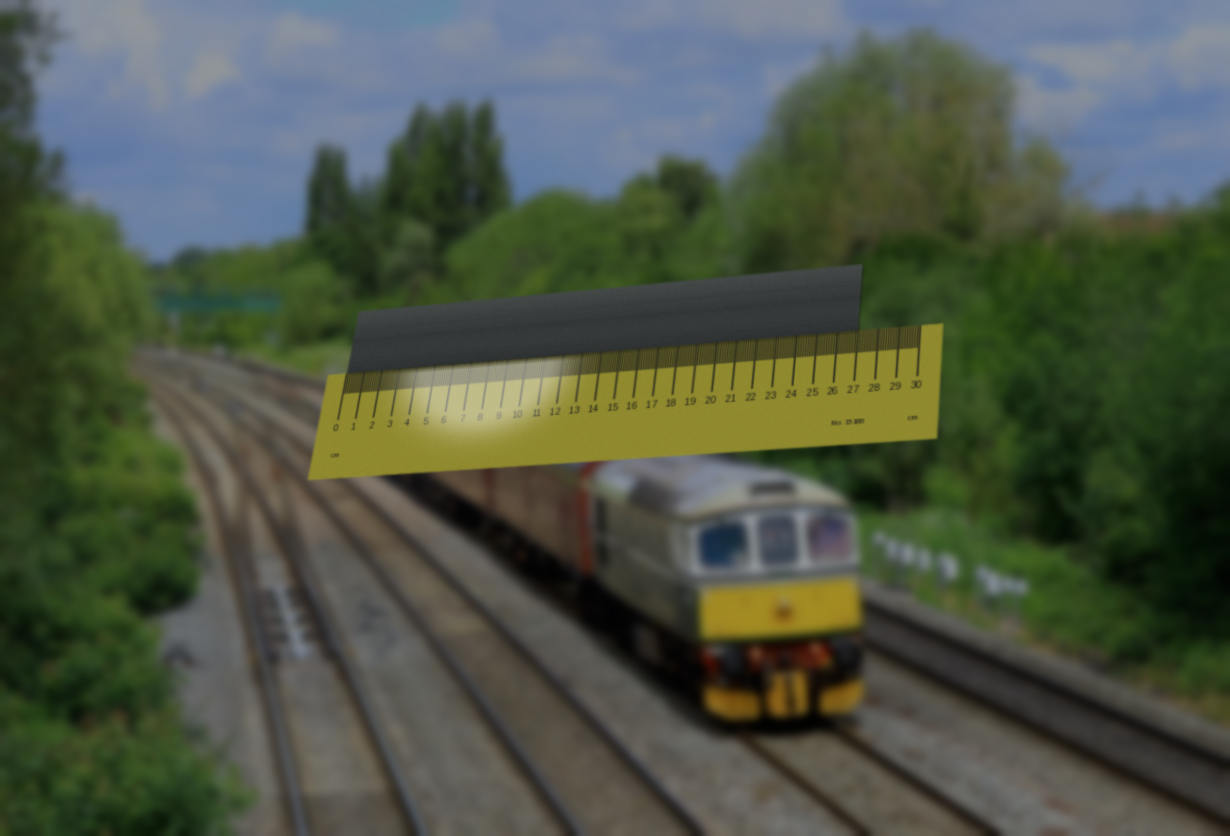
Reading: 27; cm
